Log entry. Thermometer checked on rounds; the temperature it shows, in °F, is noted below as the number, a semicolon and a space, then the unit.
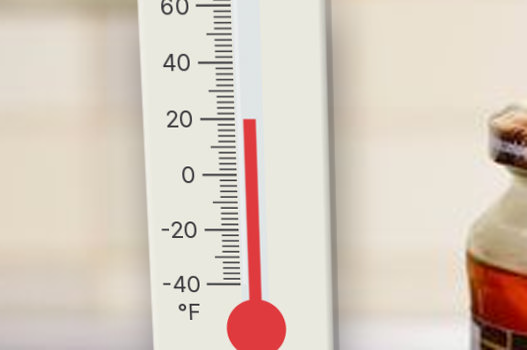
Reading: 20; °F
